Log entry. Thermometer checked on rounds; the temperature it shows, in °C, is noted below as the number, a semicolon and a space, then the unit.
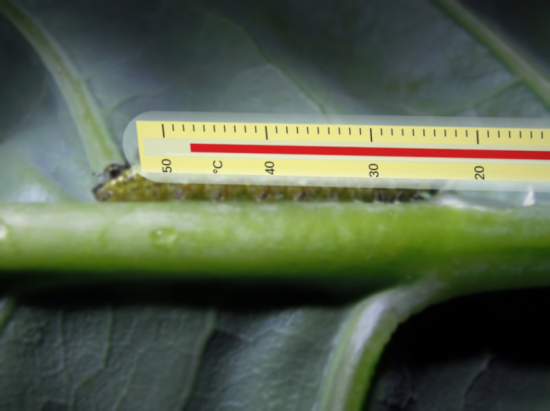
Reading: 47.5; °C
